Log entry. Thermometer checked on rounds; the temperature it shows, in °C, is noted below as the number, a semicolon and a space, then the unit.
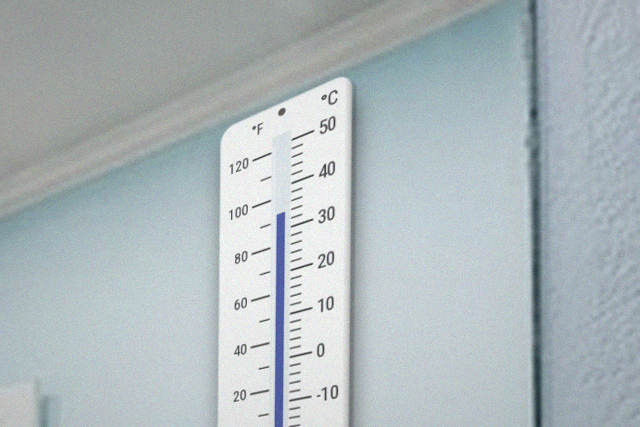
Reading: 34; °C
